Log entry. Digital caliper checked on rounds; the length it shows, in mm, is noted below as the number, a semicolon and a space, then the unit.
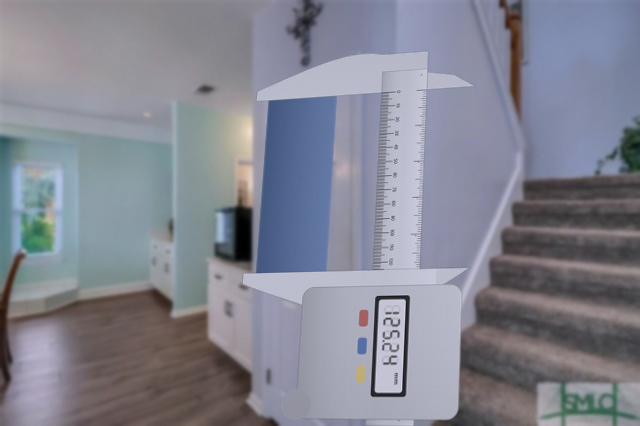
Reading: 125.24; mm
